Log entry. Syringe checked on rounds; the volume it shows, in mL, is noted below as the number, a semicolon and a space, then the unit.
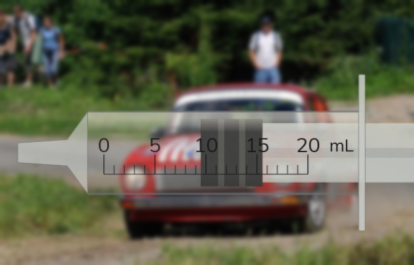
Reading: 9.5; mL
